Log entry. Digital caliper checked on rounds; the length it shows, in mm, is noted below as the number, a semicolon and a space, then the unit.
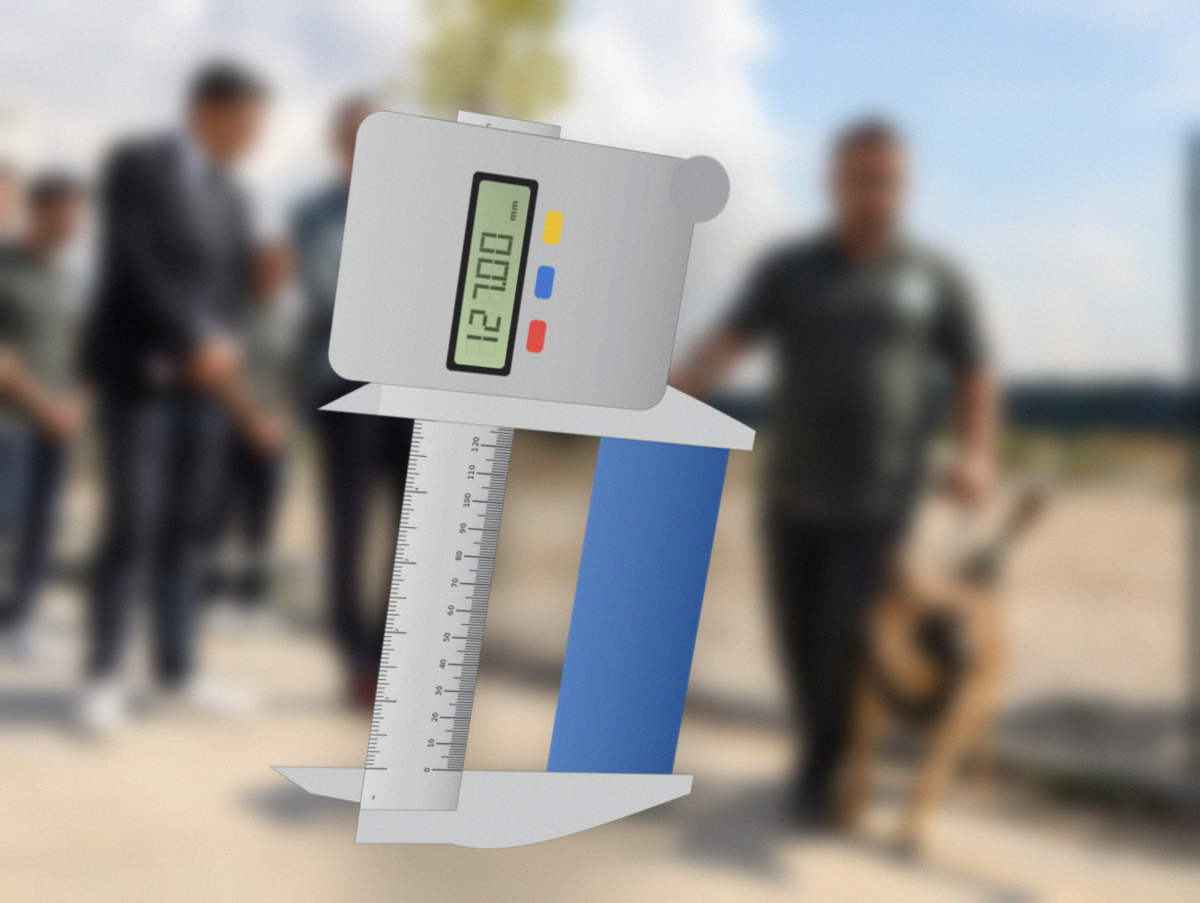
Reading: 127.00; mm
